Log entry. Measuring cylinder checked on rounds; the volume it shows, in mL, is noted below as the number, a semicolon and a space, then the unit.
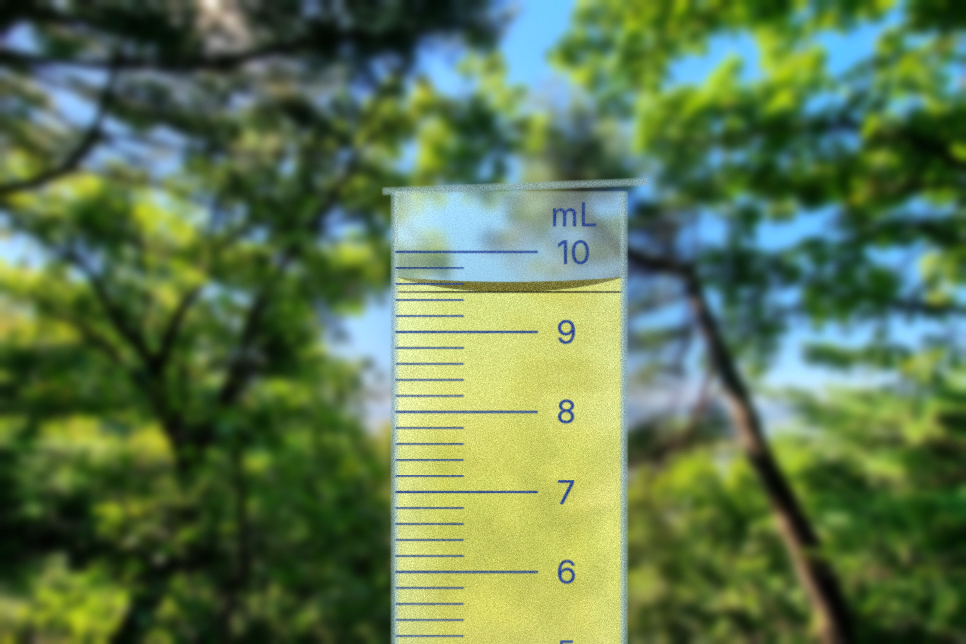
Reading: 9.5; mL
